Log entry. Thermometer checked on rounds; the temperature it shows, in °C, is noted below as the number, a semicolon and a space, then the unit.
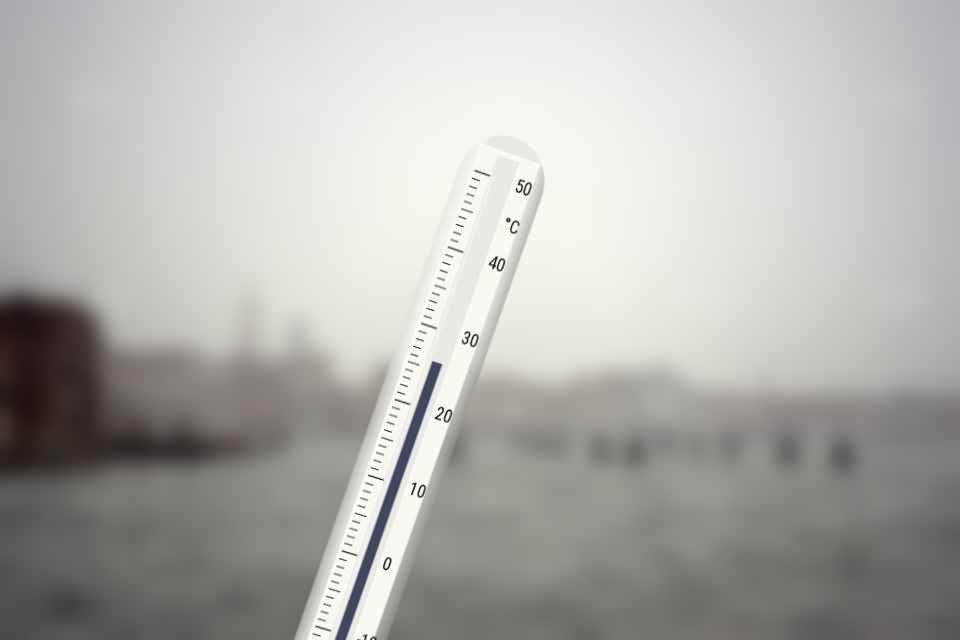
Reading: 26; °C
